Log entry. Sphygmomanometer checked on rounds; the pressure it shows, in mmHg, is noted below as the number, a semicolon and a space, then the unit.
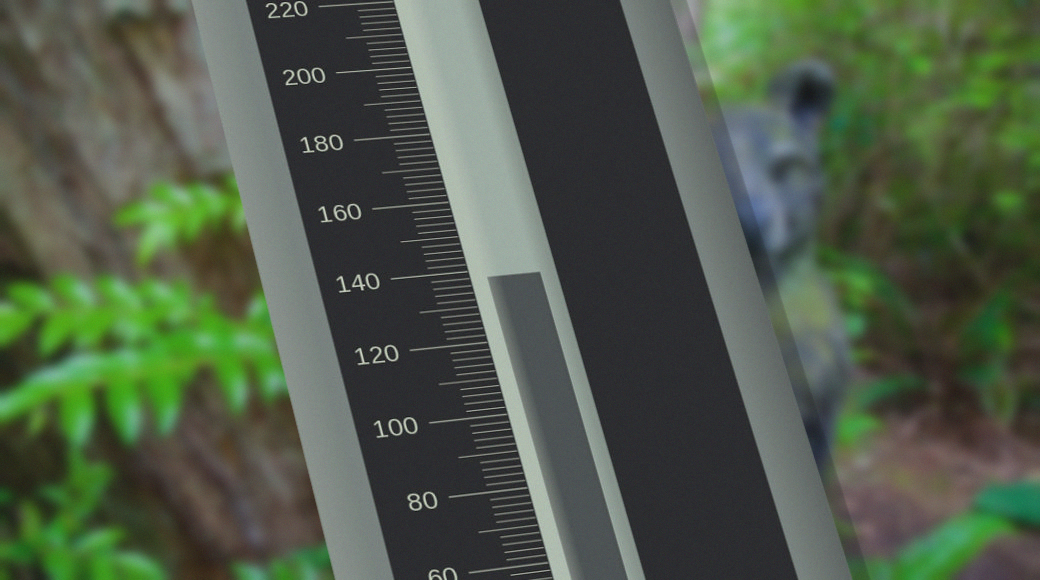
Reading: 138; mmHg
